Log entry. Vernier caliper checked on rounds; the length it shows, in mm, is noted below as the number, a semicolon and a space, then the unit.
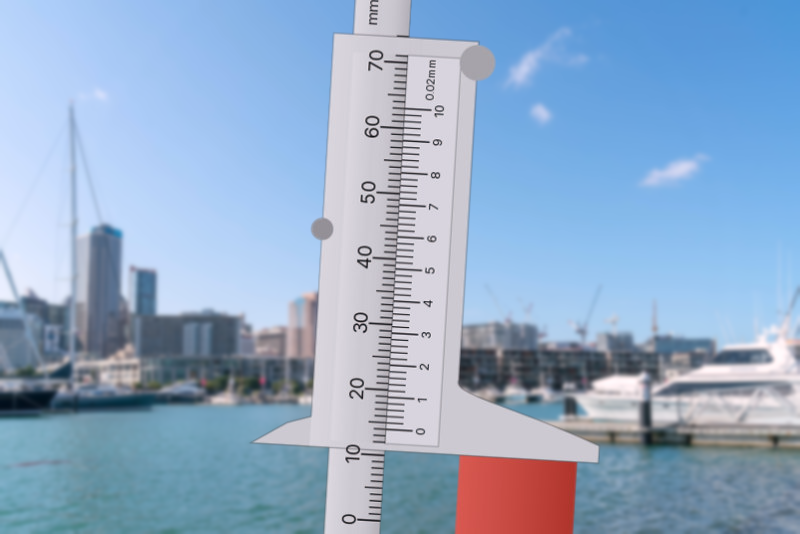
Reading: 14.0; mm
